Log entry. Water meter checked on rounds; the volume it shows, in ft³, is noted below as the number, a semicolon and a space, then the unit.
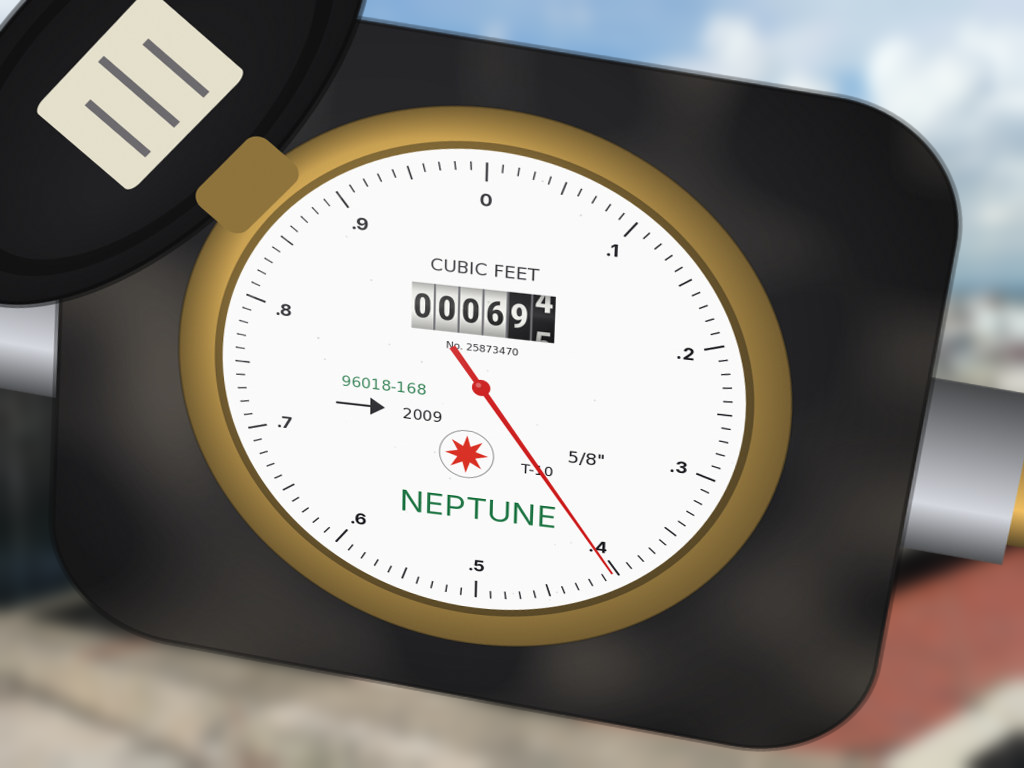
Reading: 694.40; ft³
